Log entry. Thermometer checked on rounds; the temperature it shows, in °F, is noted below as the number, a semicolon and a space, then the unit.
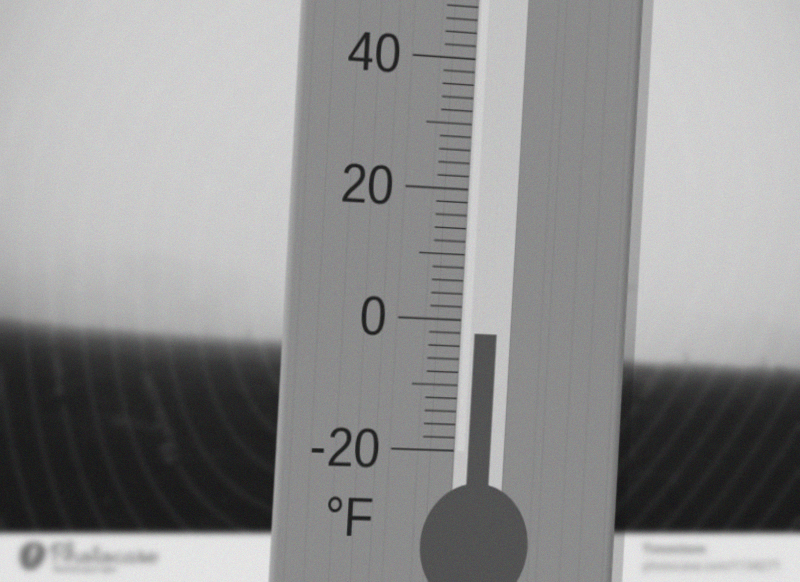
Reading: -2; °F
